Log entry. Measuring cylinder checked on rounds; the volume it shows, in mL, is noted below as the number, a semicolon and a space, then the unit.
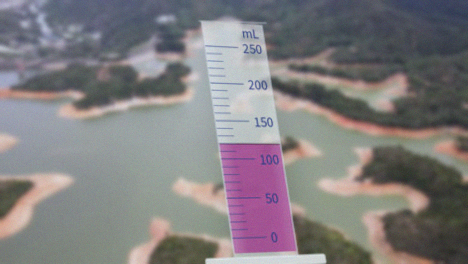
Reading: 120; mL
